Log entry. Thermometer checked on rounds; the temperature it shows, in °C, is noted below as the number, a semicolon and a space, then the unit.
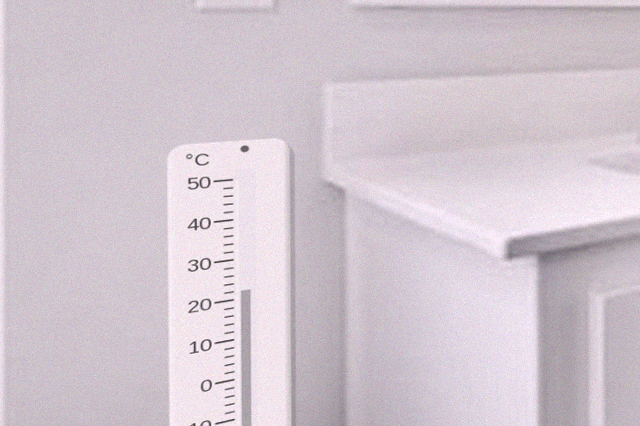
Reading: 22; °C
